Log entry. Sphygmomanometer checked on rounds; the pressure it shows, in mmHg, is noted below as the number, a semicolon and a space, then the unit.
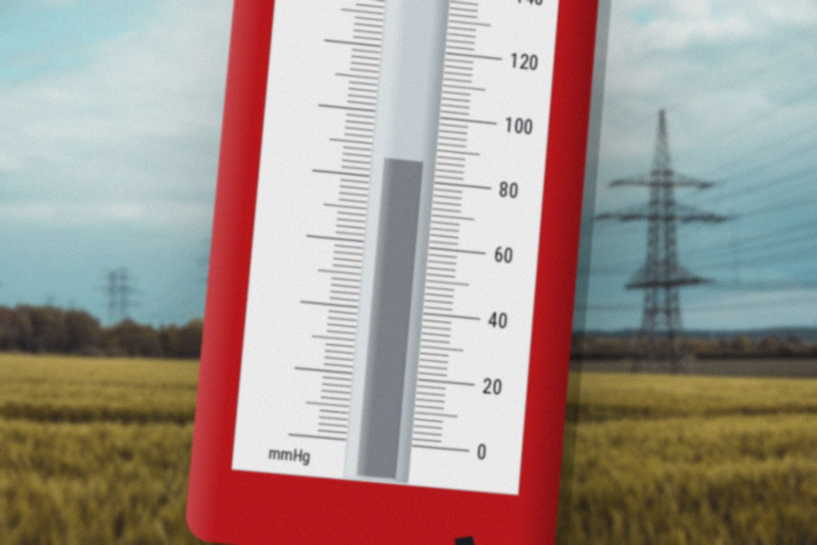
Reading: 86; mmHg
